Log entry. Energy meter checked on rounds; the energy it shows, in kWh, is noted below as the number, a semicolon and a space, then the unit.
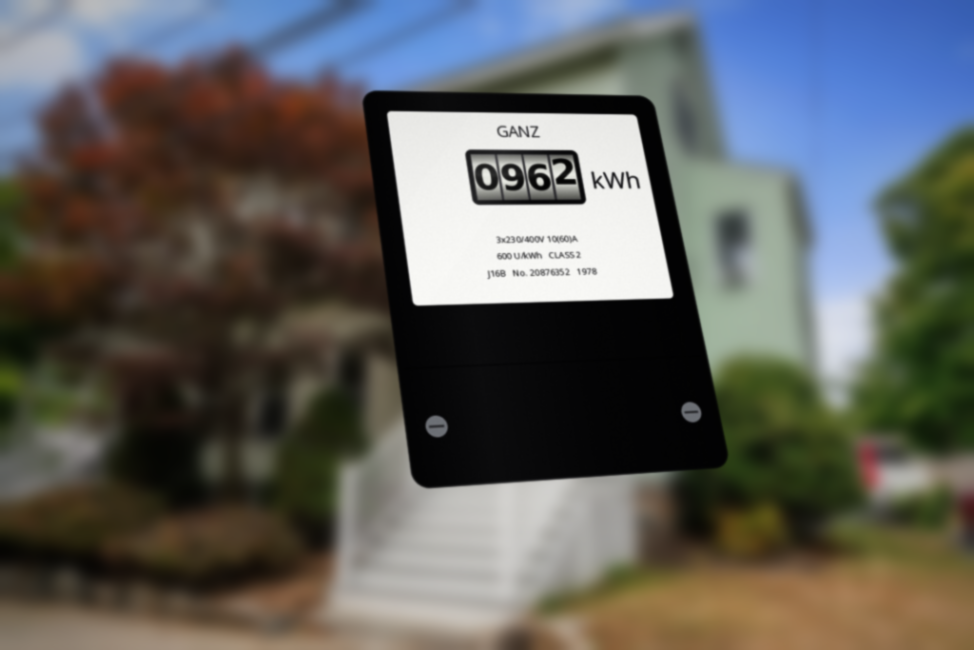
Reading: 962; kWh
